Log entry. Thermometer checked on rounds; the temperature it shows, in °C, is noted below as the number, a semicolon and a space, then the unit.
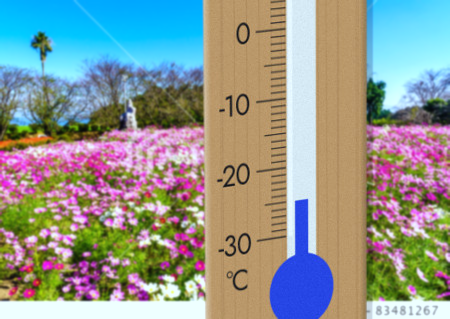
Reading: -25; °C
